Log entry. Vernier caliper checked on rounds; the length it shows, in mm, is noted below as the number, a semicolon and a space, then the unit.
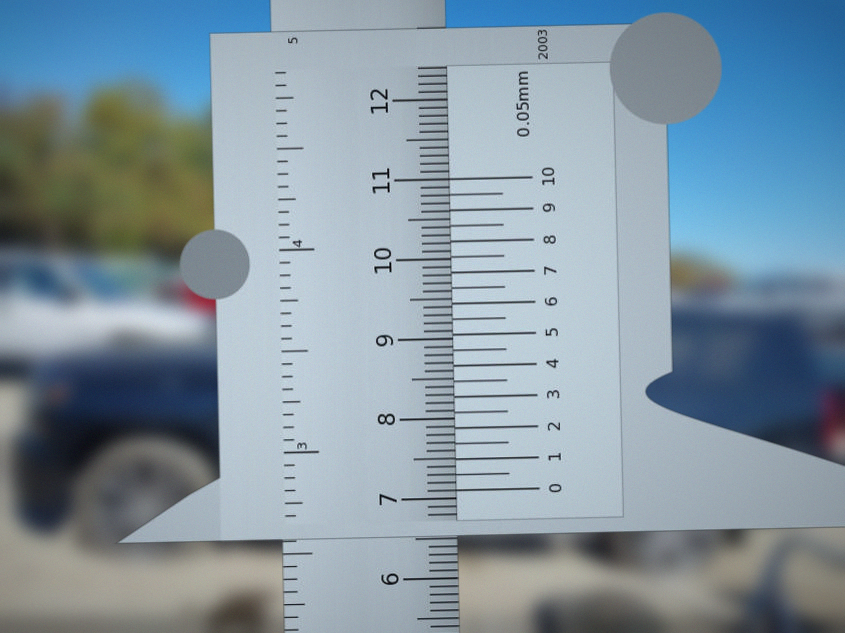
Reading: 71.0; mm
